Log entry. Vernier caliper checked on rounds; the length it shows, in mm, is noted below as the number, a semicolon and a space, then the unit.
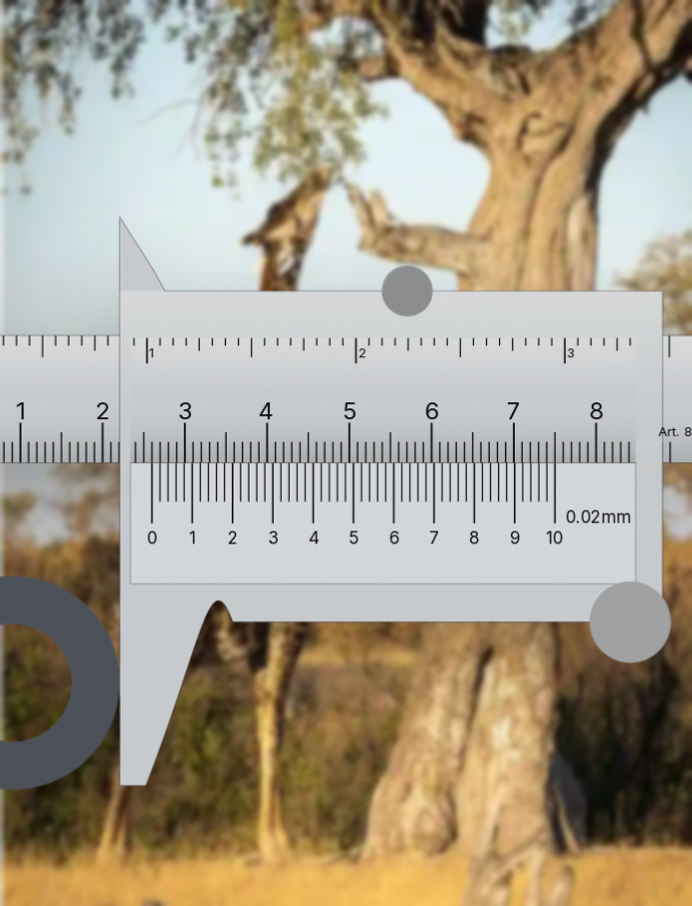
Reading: 26.0; mm
